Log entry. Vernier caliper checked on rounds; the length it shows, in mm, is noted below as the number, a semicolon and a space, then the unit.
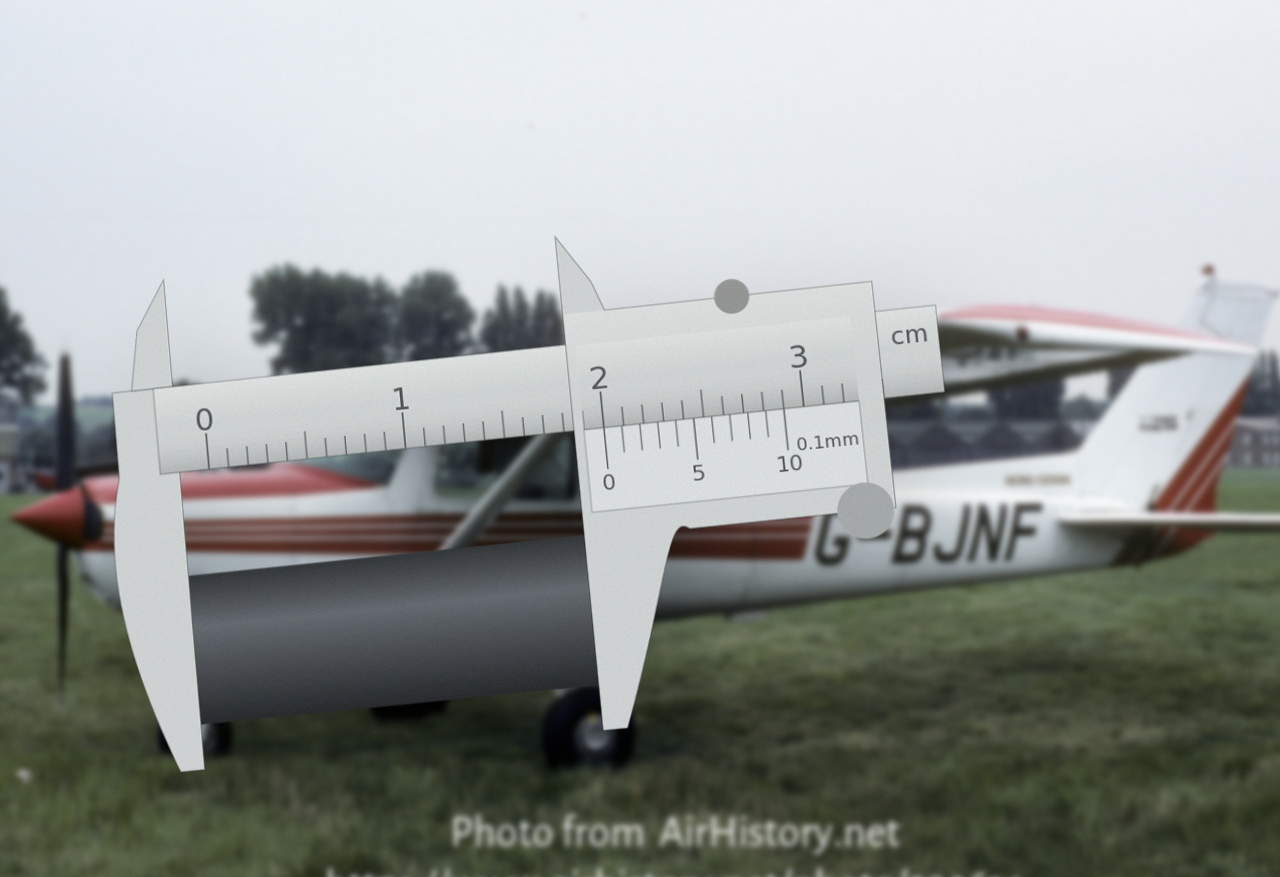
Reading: 20.0; mm
